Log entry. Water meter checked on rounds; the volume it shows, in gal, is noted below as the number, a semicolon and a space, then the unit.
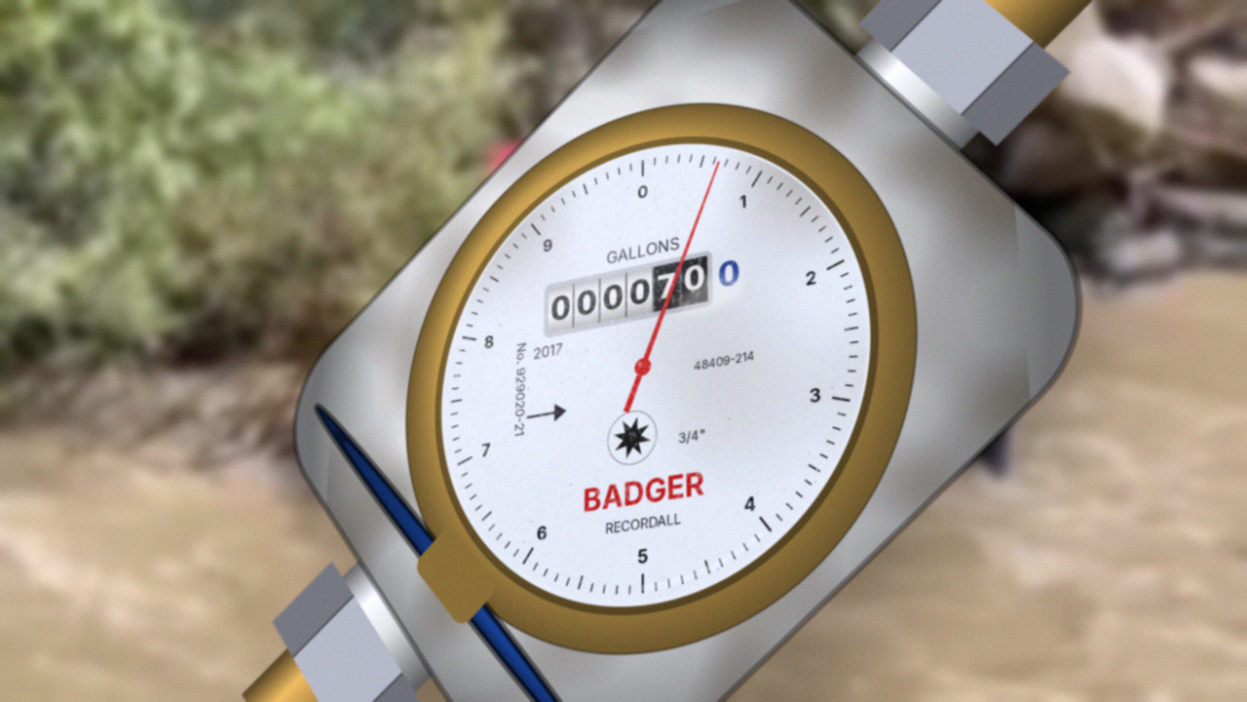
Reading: 700.6; gal
